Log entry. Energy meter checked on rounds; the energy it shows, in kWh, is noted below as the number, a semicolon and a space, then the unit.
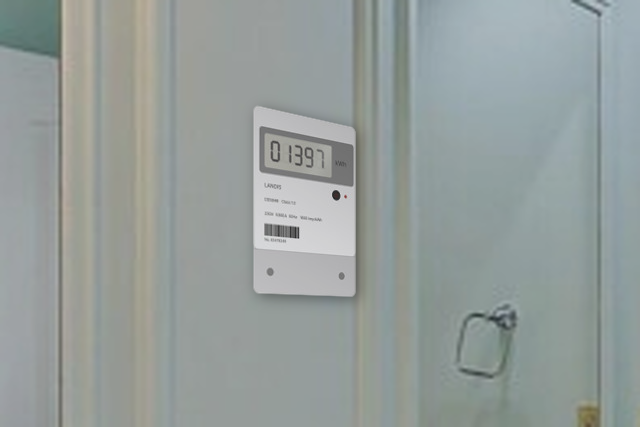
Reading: 1397; kWh
